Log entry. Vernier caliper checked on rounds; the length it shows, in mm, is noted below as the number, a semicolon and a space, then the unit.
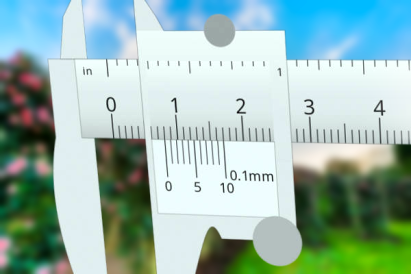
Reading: 8.0; mm
